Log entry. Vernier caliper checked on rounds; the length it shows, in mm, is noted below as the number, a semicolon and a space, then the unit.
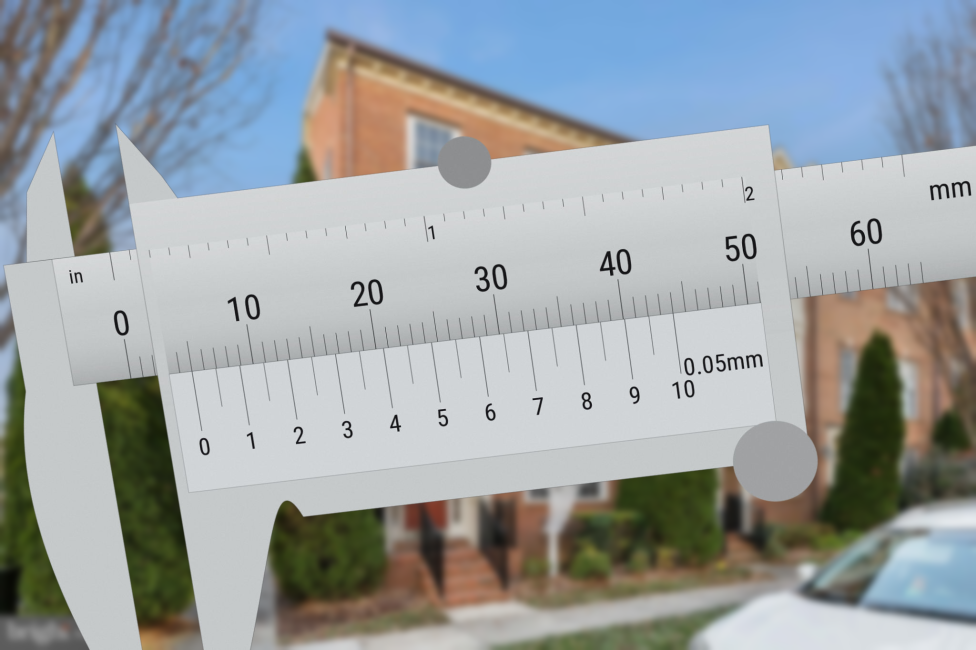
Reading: 5.0; mm
